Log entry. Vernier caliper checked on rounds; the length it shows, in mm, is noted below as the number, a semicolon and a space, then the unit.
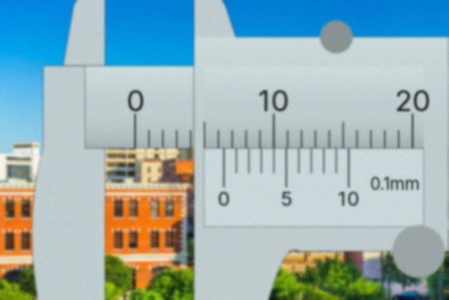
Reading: 6.4; mm
